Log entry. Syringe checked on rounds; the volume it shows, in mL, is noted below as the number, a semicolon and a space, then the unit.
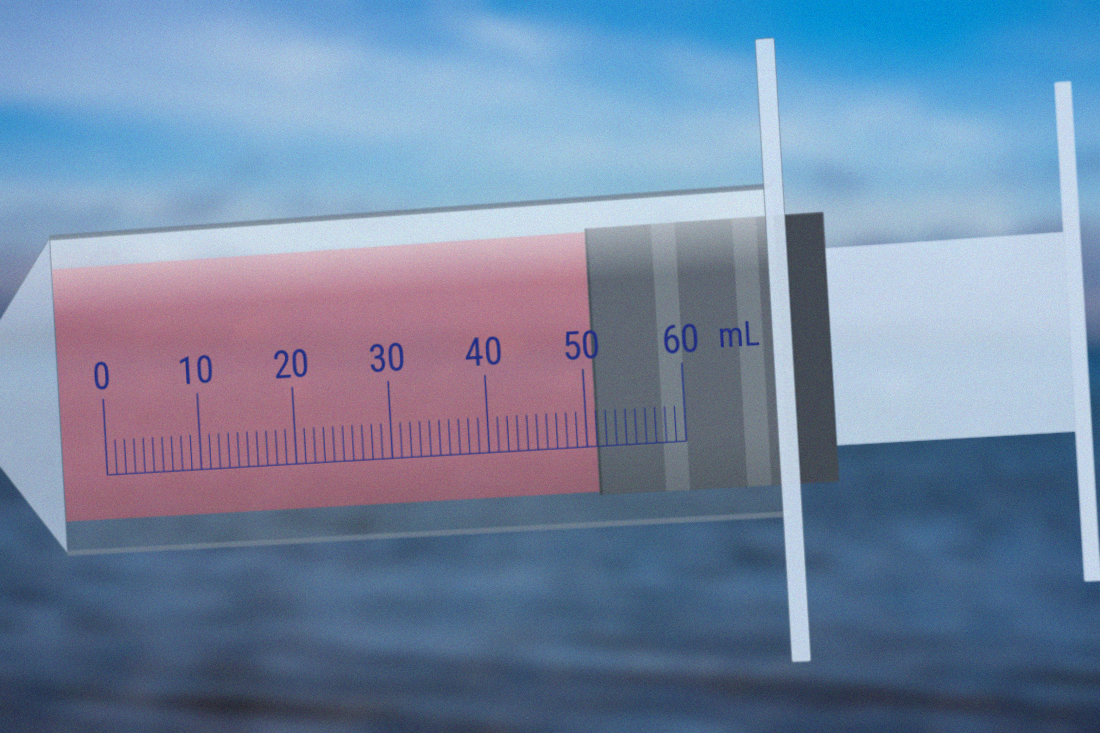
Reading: 51; mL
